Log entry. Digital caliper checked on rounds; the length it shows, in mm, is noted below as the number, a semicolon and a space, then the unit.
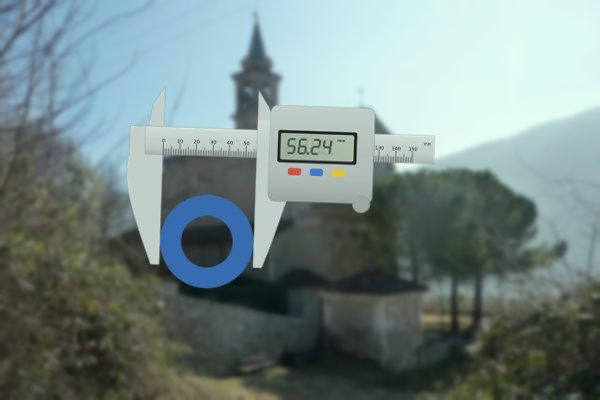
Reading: 56.24; mm
